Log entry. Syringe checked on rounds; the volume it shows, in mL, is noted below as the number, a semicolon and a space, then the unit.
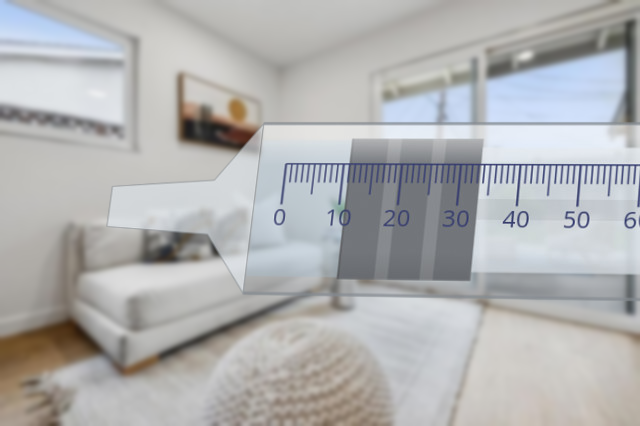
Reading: 11; mL
